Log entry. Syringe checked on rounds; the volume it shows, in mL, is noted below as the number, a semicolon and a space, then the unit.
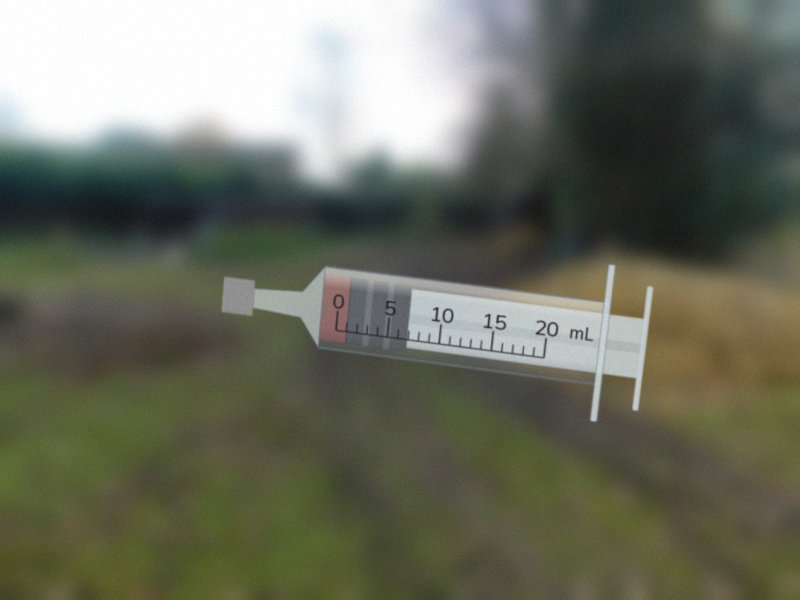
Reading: 1; mL
